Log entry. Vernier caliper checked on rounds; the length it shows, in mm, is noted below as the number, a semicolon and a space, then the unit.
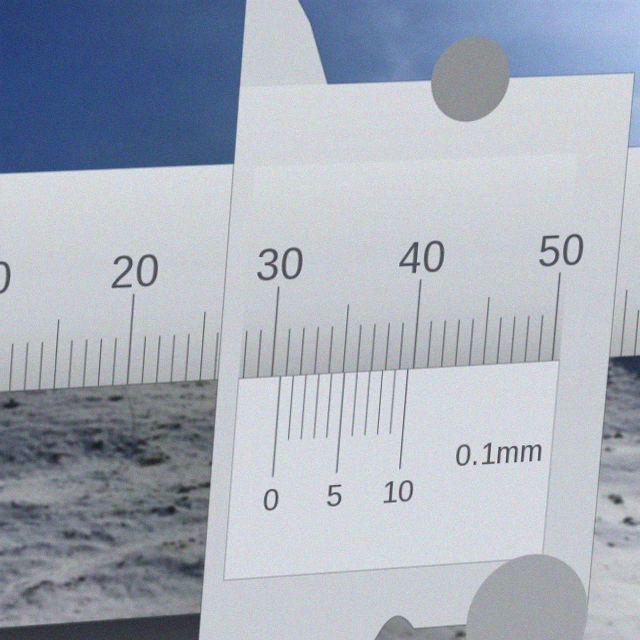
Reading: 30.6; mm
